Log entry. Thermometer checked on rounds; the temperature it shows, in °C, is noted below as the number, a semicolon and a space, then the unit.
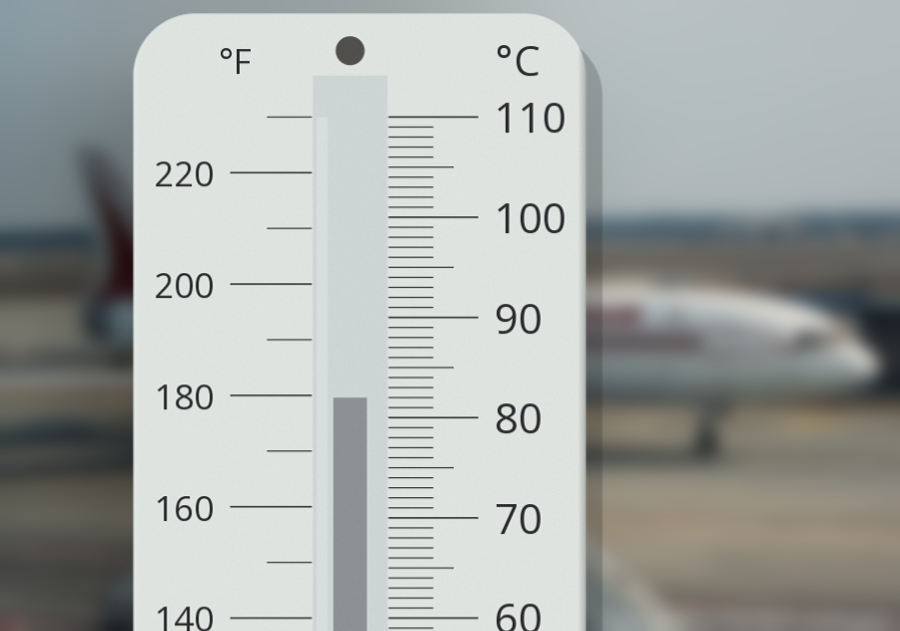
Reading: 82; °C
